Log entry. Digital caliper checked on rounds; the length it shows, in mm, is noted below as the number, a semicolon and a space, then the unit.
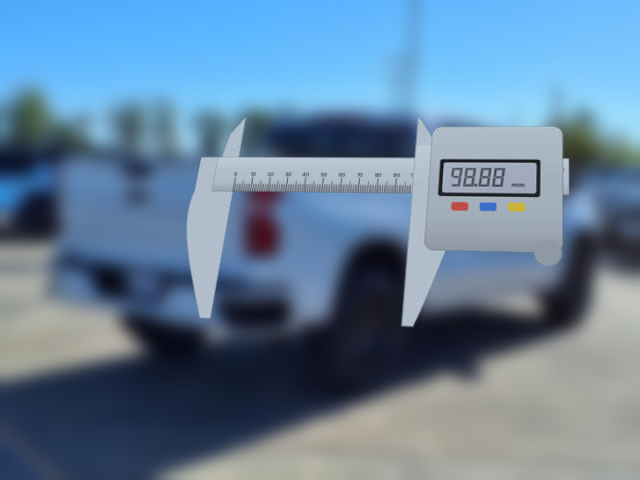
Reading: 98.88; mm
